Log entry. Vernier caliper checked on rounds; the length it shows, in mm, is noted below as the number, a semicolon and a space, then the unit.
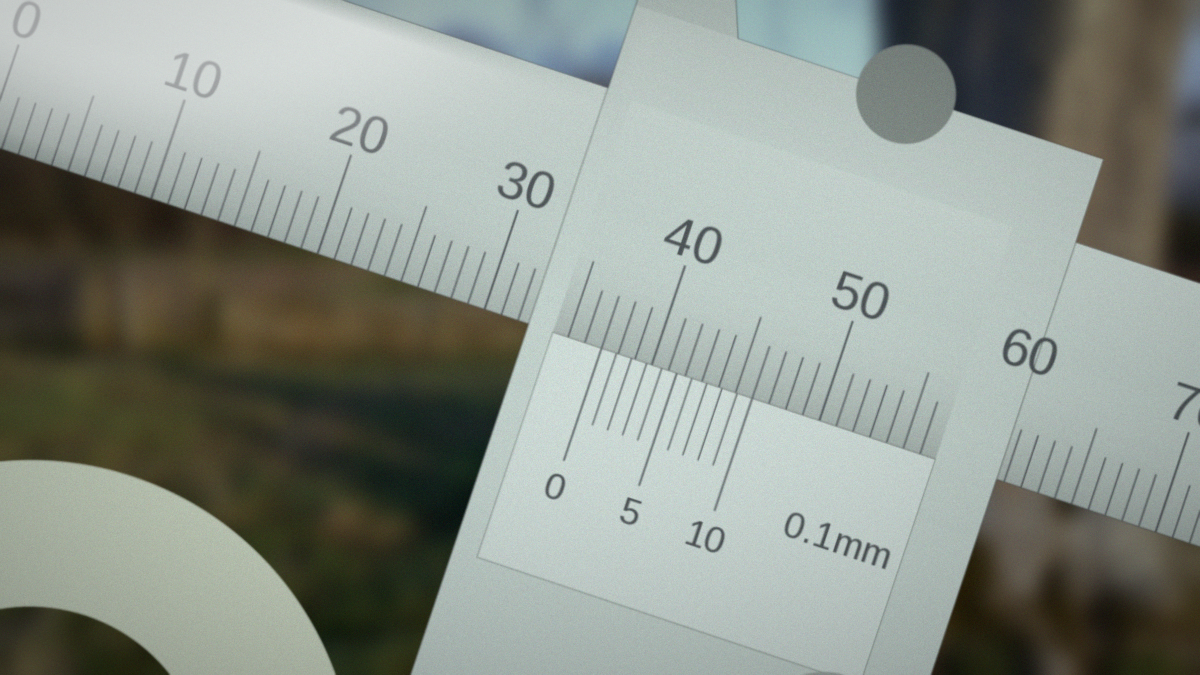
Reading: 37.0; mm
